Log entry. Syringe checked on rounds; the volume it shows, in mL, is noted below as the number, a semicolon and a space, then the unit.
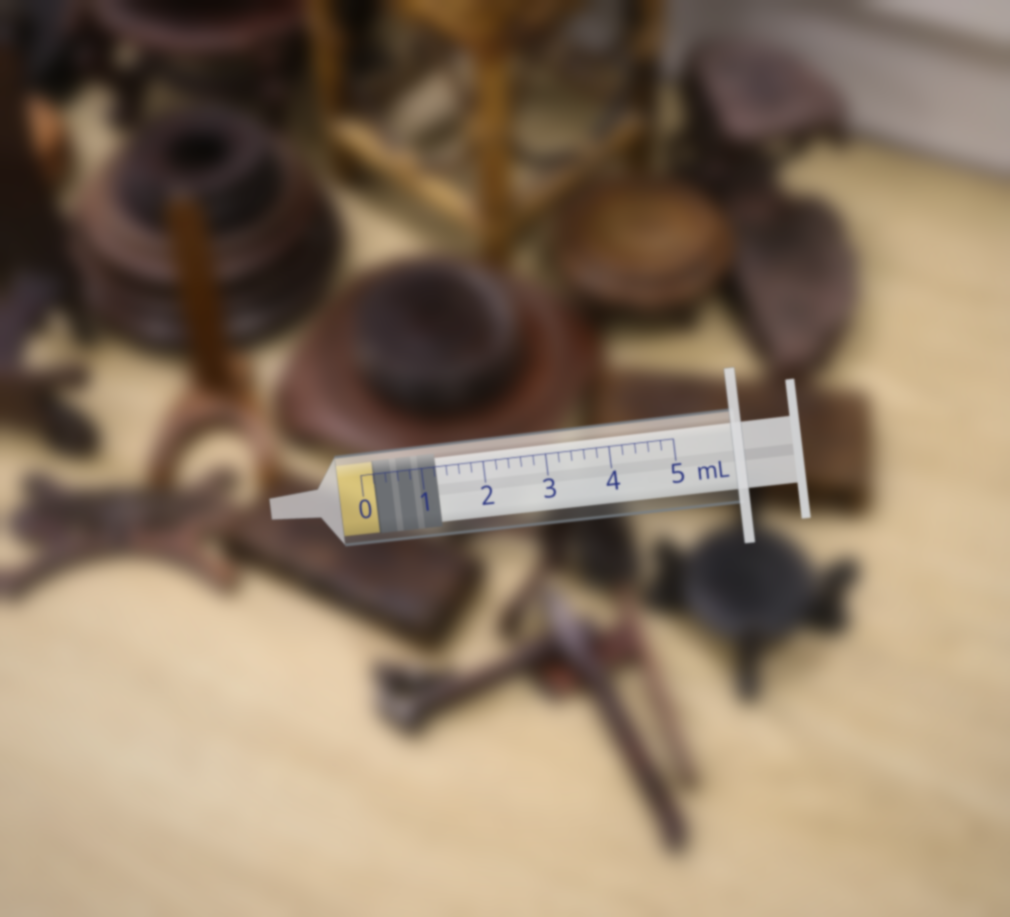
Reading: 0.2; mL
